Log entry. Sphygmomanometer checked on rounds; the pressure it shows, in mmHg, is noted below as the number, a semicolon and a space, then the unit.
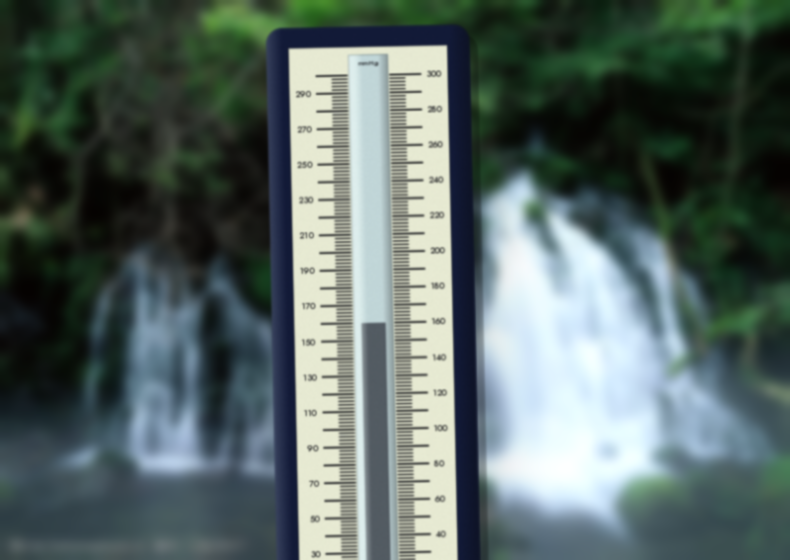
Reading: 160; mmHg
